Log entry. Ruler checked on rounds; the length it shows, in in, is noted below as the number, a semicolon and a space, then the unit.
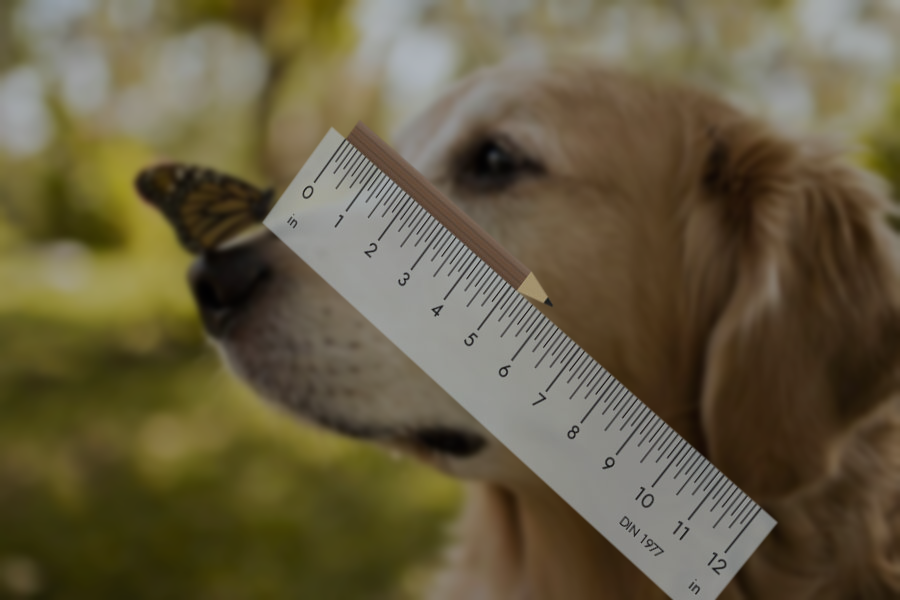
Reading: 6; in
